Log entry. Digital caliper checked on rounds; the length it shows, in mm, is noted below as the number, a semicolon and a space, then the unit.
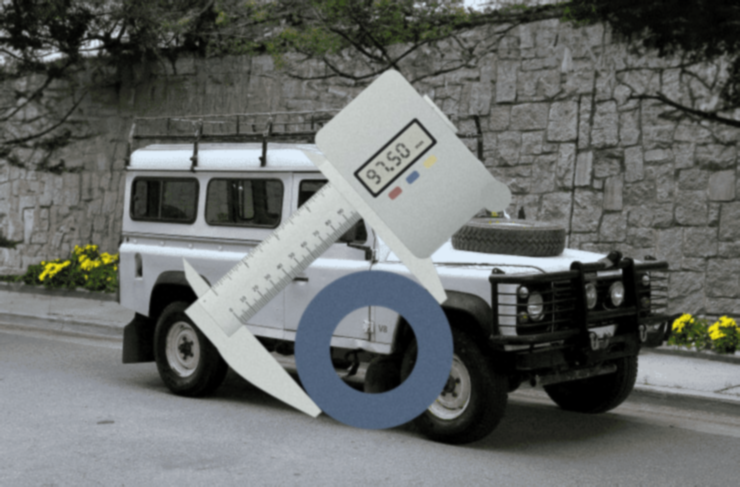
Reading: 97.50; mm
